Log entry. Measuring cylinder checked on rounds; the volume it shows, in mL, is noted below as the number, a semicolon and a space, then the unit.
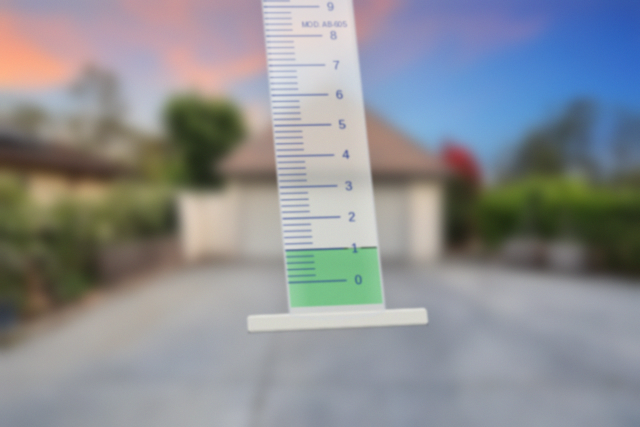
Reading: 1; mL
